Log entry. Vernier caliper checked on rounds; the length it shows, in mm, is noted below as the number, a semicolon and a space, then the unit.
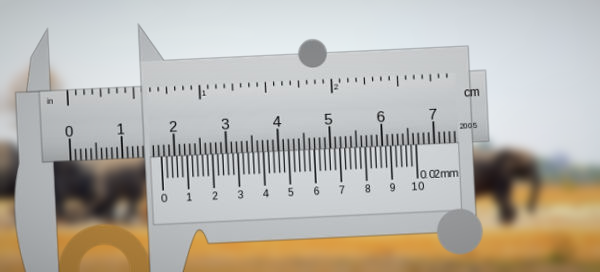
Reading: 17.5; mm
